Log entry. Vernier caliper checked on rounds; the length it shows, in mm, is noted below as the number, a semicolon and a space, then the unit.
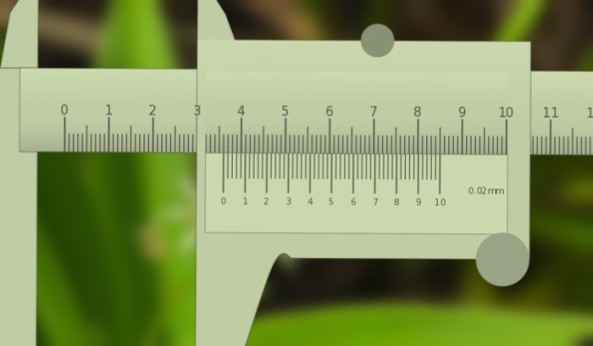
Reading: 36.0; mm
